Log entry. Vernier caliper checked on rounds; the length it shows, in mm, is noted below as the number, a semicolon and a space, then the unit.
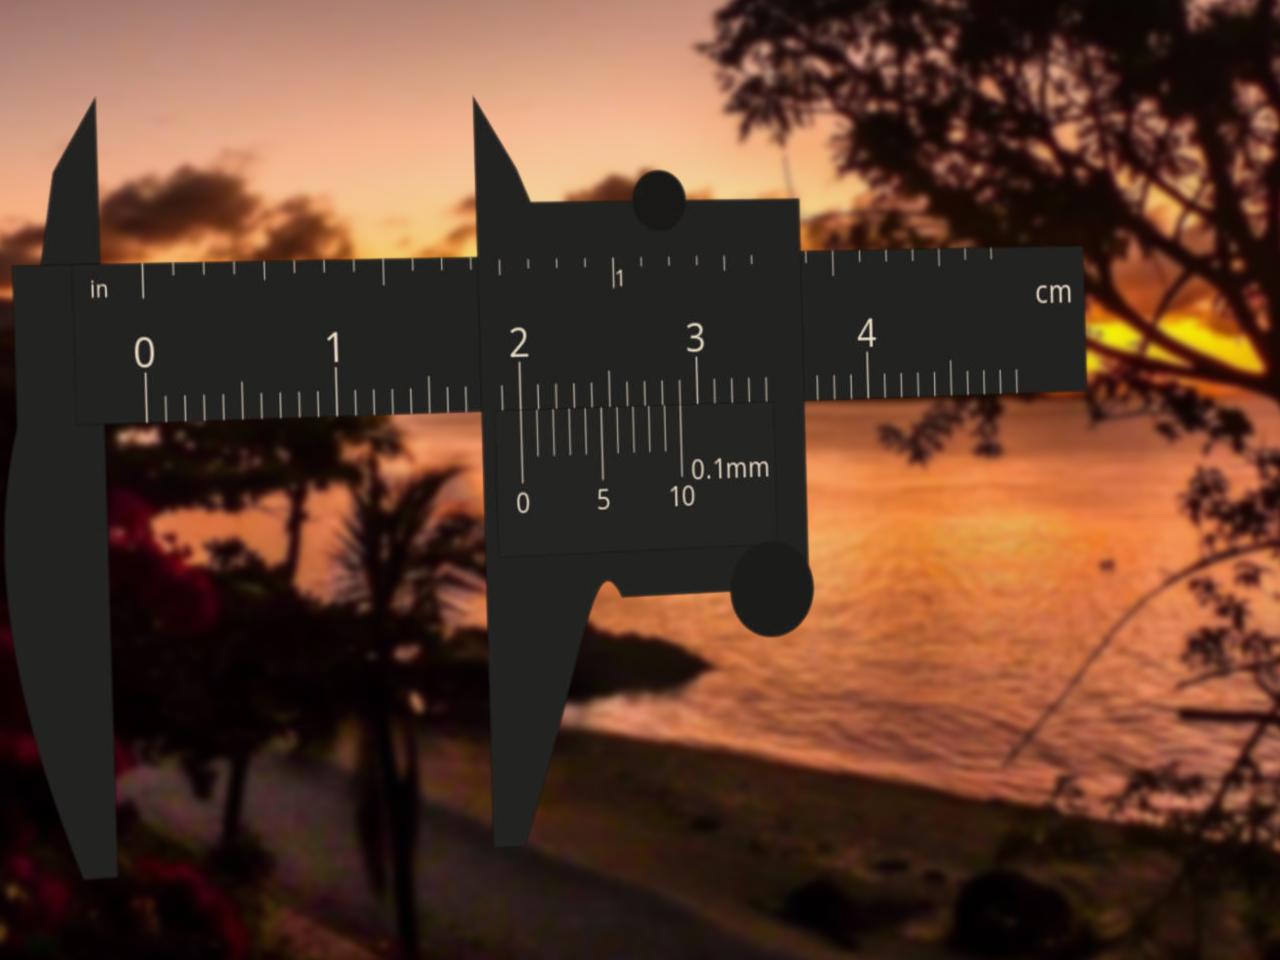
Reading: 20.0; mm
